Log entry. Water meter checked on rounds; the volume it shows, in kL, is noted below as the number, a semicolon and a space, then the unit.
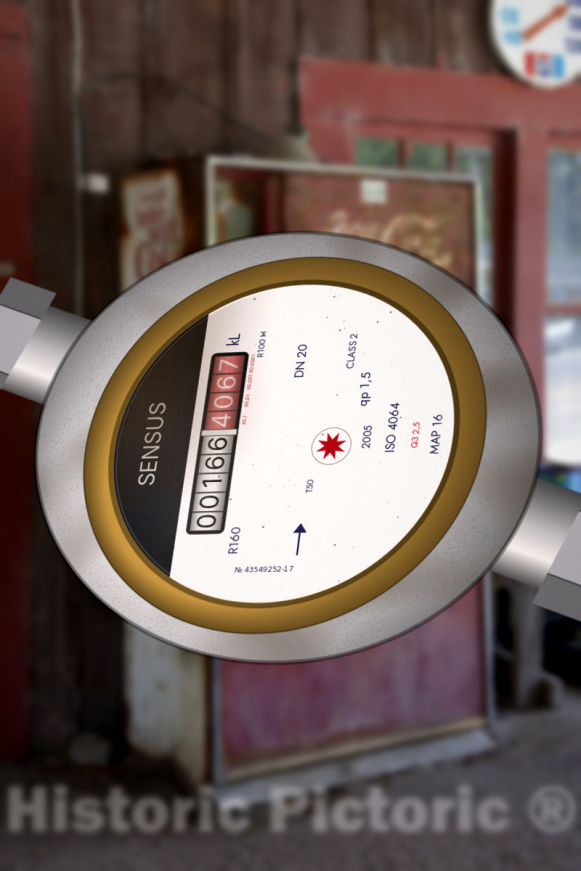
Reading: 166.4067; kL
